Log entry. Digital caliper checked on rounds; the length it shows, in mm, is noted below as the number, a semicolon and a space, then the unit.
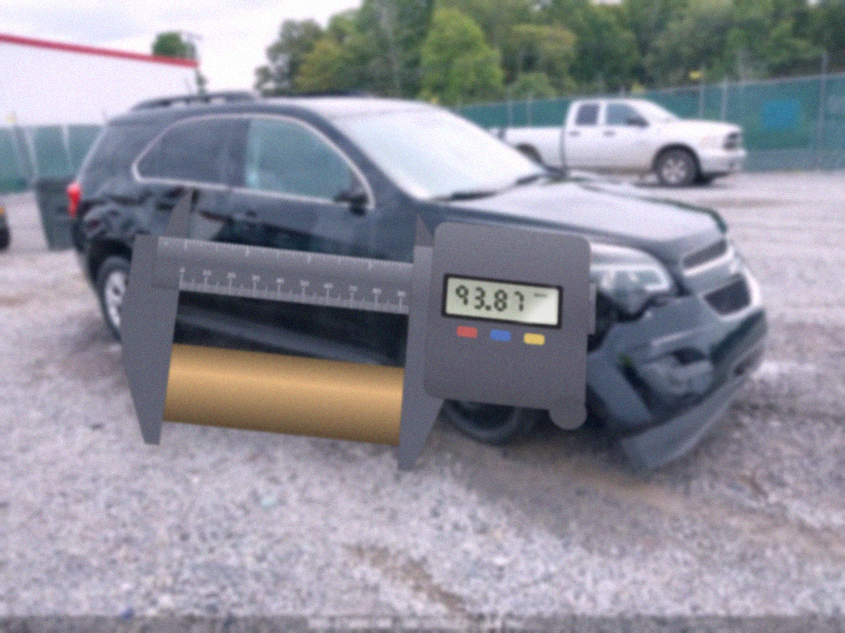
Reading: 93.87; mm
